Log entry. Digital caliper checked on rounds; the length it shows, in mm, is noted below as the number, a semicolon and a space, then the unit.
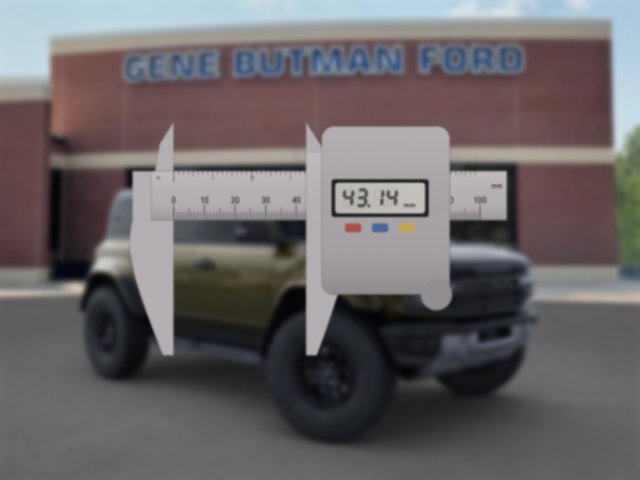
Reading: 43.14; mm
